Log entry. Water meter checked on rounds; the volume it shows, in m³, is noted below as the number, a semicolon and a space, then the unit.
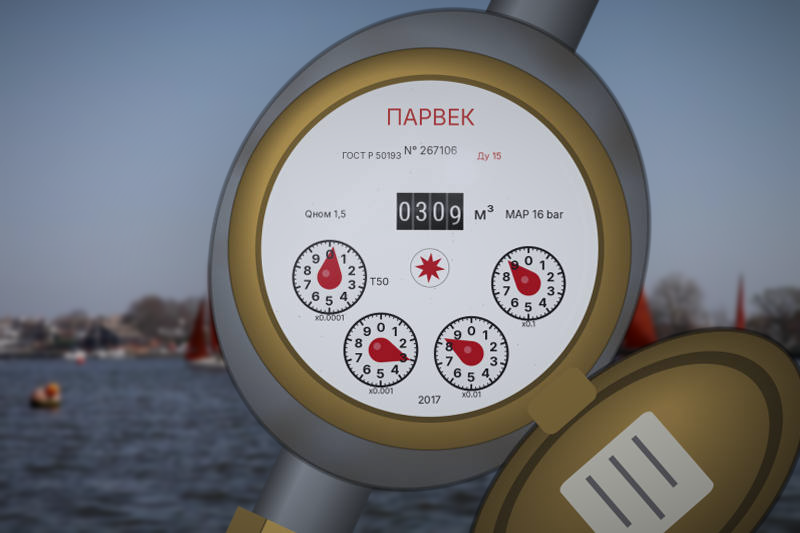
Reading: 308.8830; m³
